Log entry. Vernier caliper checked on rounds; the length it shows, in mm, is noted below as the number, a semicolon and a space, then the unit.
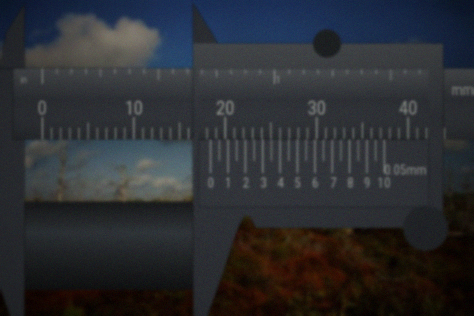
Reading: 18.4; mm
